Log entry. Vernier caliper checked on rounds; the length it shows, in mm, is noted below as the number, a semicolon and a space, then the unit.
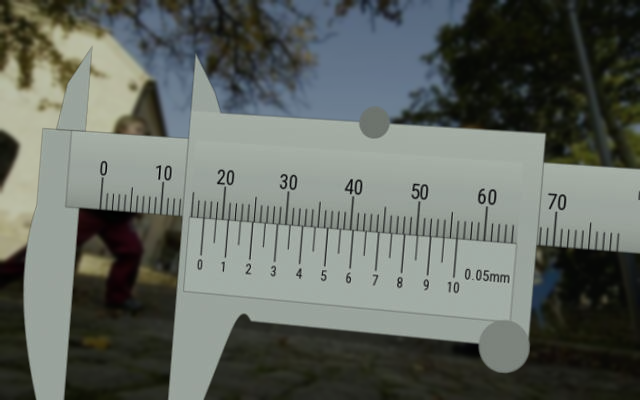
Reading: 17.0; mm
